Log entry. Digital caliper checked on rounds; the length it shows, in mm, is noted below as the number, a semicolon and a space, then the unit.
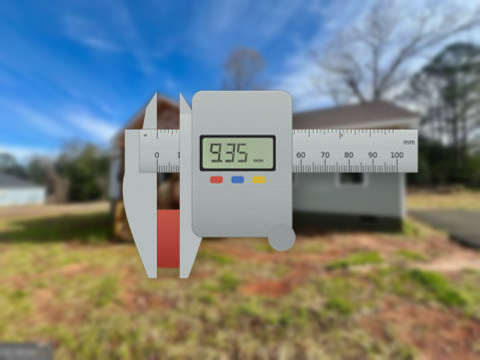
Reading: 9.35; mm
